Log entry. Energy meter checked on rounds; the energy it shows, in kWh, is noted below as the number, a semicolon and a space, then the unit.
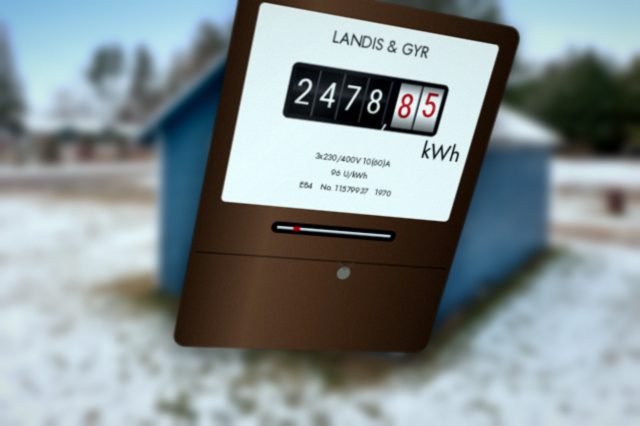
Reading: 2478.85; kWh
